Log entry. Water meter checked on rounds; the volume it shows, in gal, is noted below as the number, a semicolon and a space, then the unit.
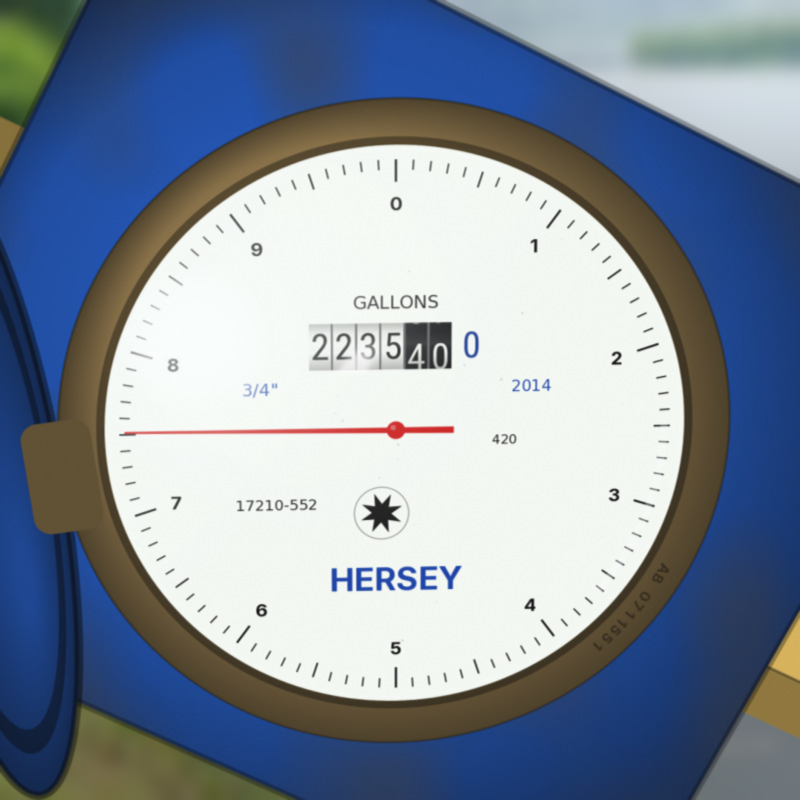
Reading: 2235397.5; gal
